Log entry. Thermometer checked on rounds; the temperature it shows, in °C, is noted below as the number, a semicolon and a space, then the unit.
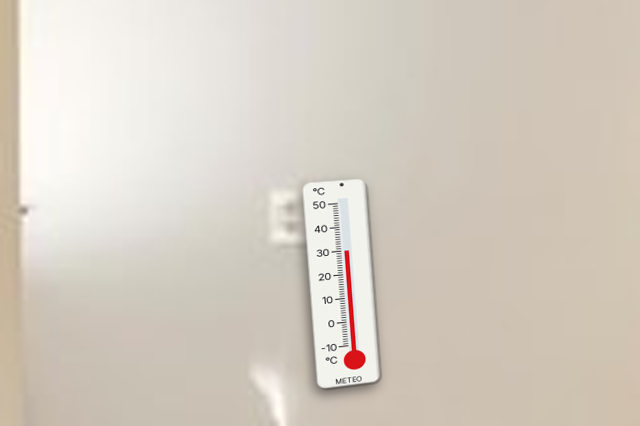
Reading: 30; °C
